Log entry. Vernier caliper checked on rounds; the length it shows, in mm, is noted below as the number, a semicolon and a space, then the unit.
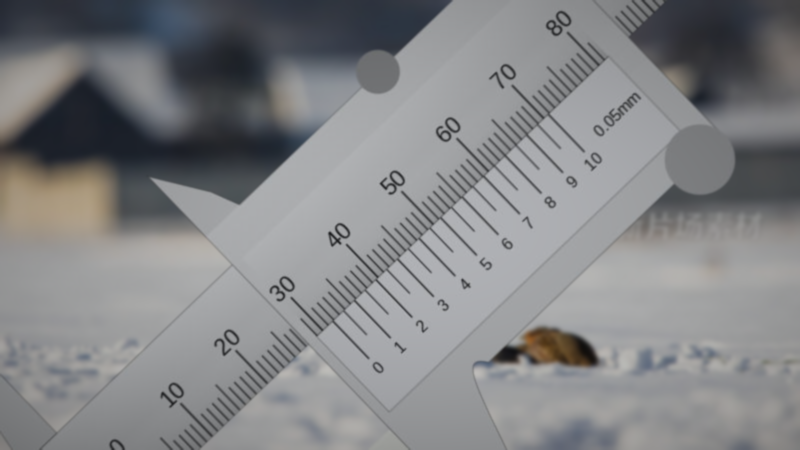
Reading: 31.8; mm
